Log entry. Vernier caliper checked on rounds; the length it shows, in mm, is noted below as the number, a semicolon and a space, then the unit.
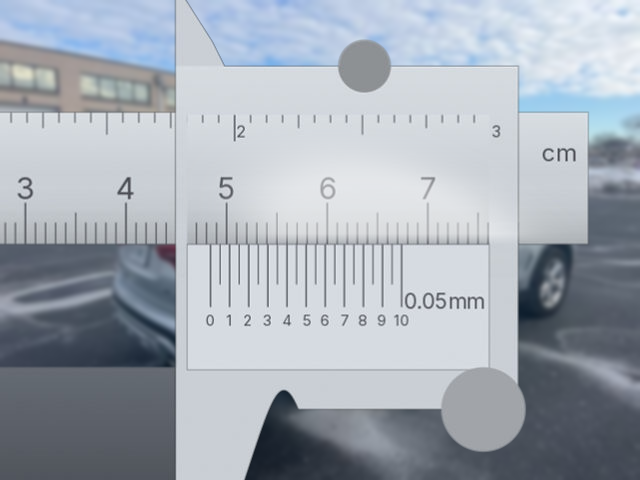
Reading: 48.4; mm
